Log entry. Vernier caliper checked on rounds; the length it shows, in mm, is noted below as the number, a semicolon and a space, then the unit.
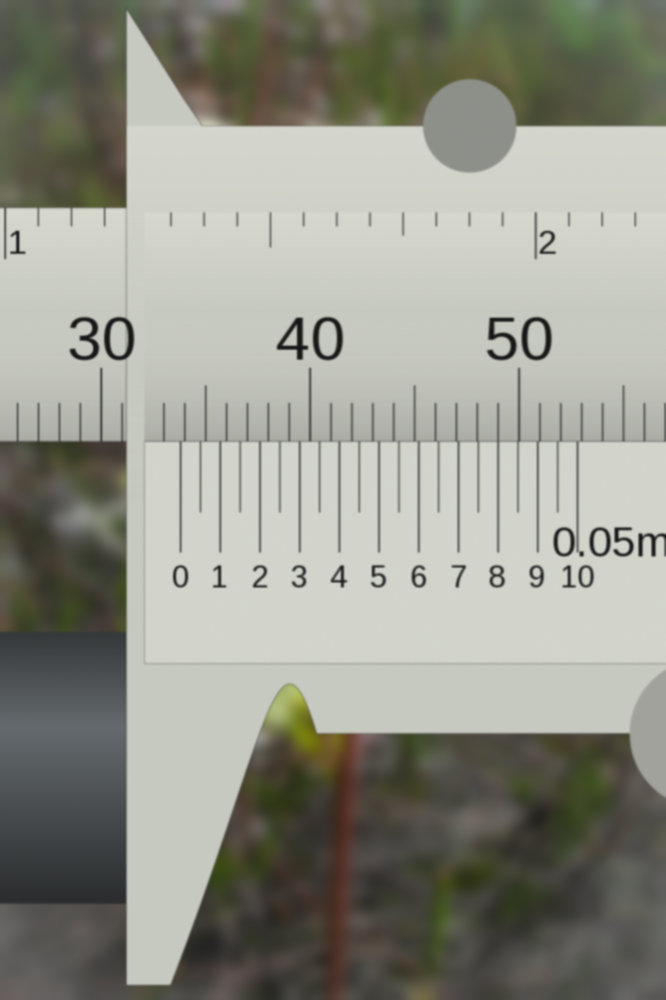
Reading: 33.8; mm
